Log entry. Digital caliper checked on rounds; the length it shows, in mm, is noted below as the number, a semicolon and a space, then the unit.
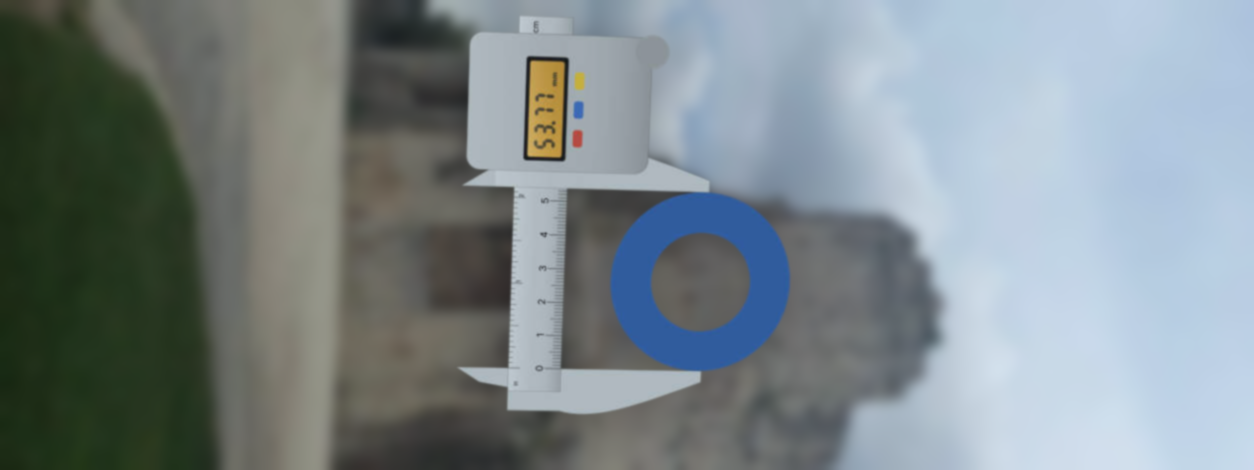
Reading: 53.77; mm
